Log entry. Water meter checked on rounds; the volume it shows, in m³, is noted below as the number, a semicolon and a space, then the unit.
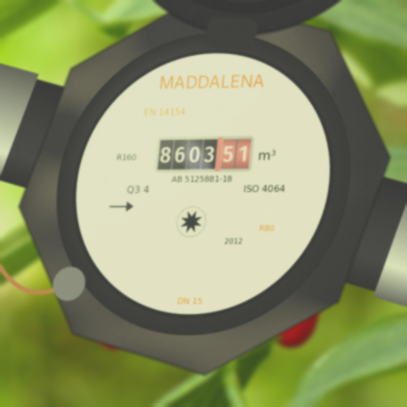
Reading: 8603.51; m³
